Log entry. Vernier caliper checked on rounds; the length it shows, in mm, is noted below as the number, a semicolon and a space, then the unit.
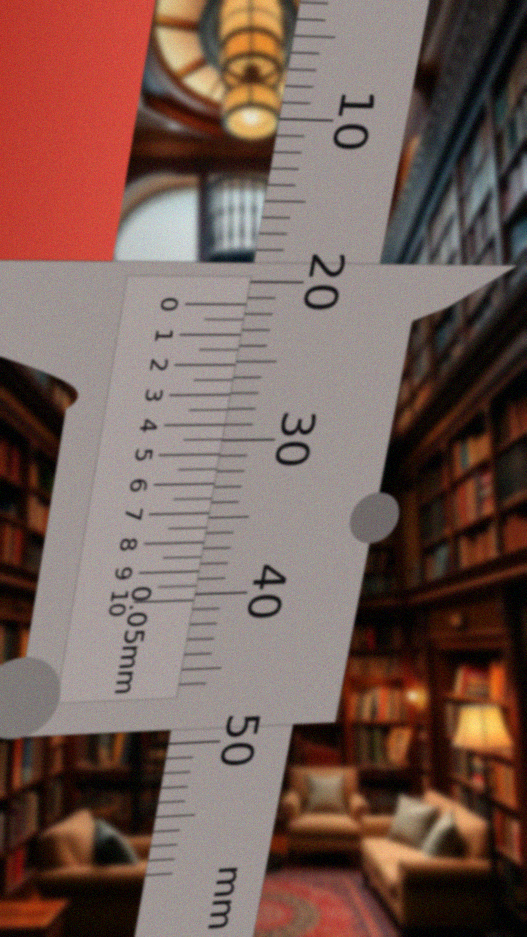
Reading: 21.4; mm
